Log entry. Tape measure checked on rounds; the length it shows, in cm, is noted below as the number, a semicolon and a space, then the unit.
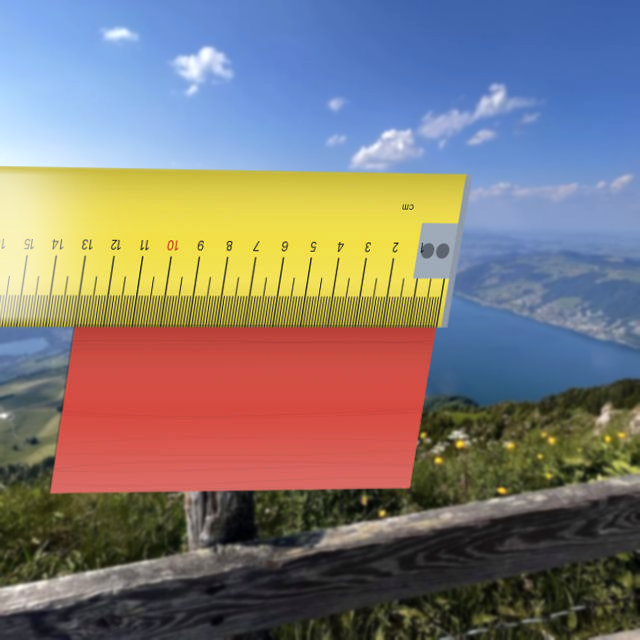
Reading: 13; cm
